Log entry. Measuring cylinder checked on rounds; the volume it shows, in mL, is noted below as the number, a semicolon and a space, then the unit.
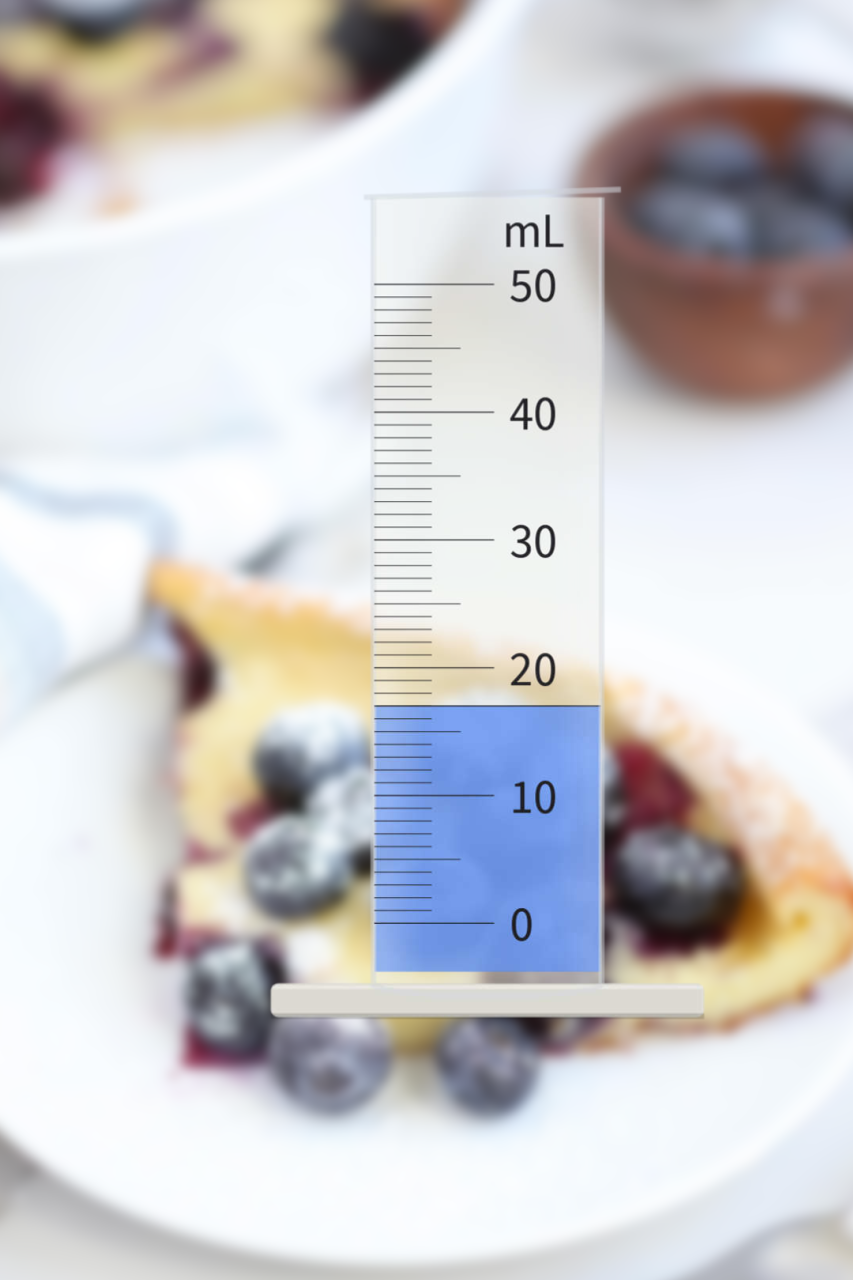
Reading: 17; mL
